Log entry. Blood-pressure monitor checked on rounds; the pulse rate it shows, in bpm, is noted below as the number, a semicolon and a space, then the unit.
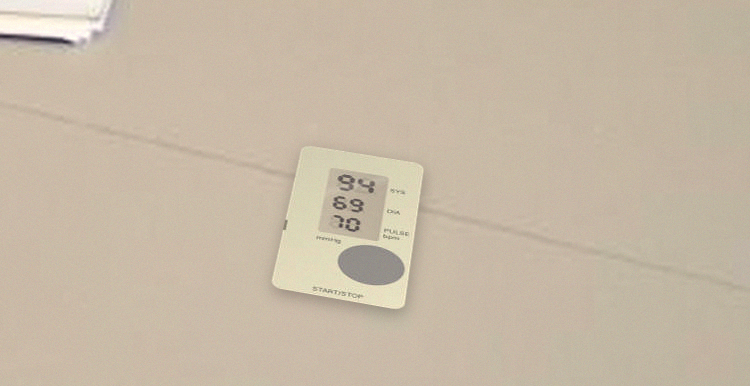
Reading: 70; bpm
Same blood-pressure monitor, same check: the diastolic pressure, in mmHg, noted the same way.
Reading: 69; mmHg
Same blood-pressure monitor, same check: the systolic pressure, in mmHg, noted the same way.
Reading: 94; mmHg
